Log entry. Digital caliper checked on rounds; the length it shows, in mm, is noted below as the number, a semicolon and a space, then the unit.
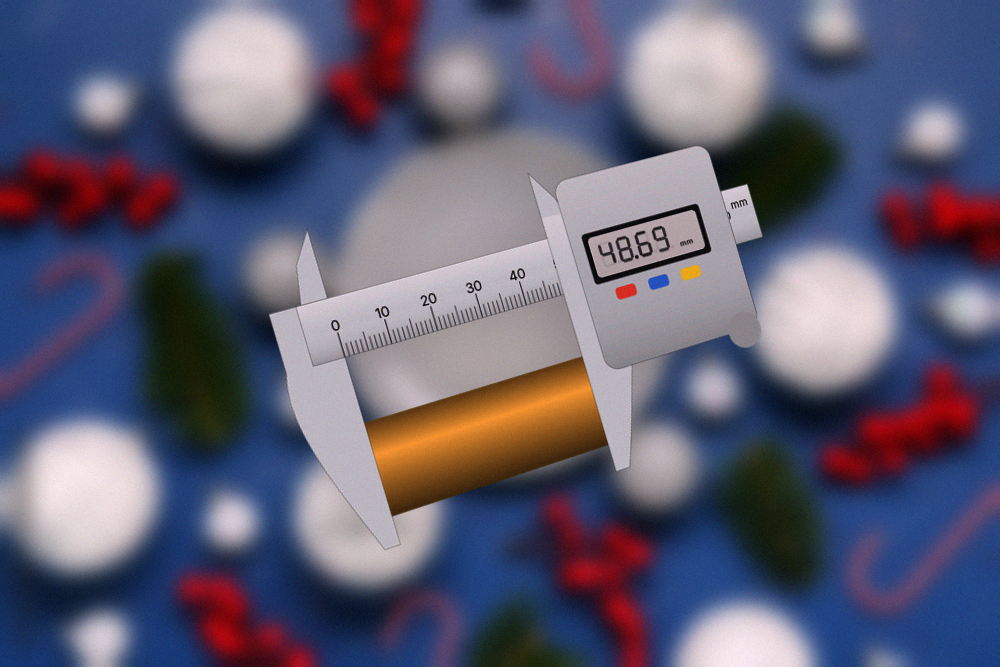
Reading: 48.69; mm
